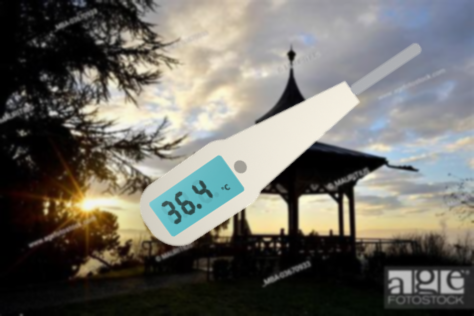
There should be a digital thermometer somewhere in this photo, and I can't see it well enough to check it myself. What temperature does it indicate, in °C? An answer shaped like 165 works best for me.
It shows 36.4
